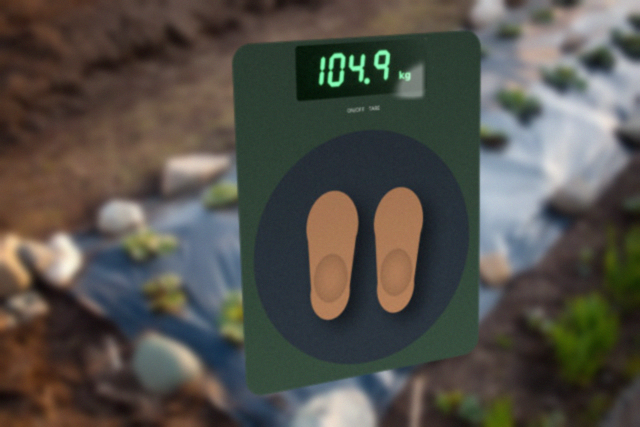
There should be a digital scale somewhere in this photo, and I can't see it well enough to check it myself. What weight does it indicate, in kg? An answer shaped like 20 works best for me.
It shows 104.9
